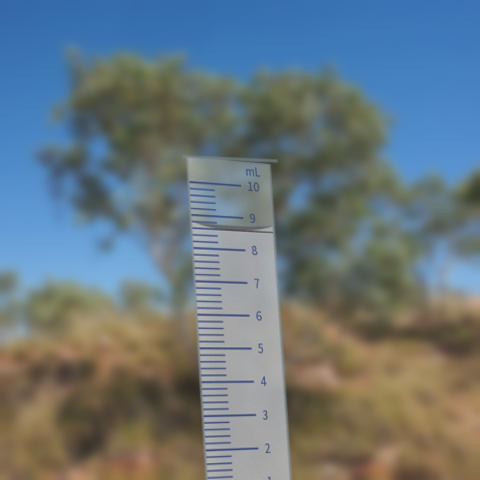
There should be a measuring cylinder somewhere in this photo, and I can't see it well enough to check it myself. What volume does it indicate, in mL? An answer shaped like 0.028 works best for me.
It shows 8.6
